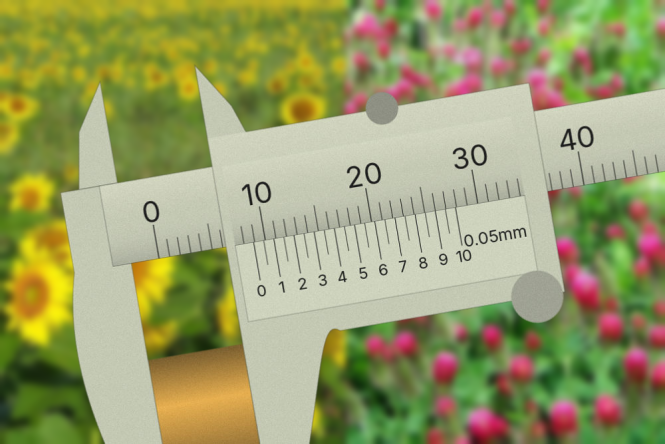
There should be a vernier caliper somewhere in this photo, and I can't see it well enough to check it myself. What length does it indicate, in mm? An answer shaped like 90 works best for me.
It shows 8.9
